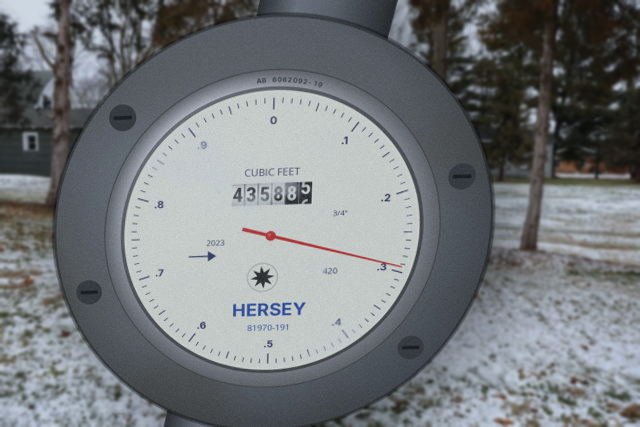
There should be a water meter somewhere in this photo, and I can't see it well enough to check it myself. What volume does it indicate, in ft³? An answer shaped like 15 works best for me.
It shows 435885.29
